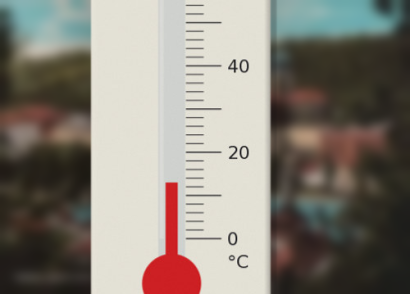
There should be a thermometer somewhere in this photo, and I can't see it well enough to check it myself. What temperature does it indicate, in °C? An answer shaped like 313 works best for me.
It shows 13
